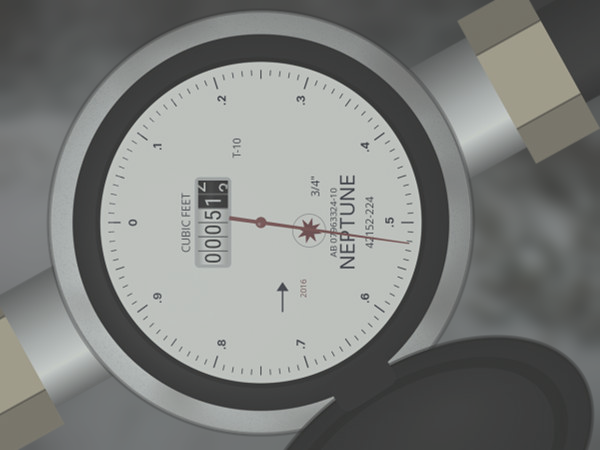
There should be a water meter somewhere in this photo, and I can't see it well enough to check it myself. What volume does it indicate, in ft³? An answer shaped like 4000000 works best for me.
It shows 512.52
